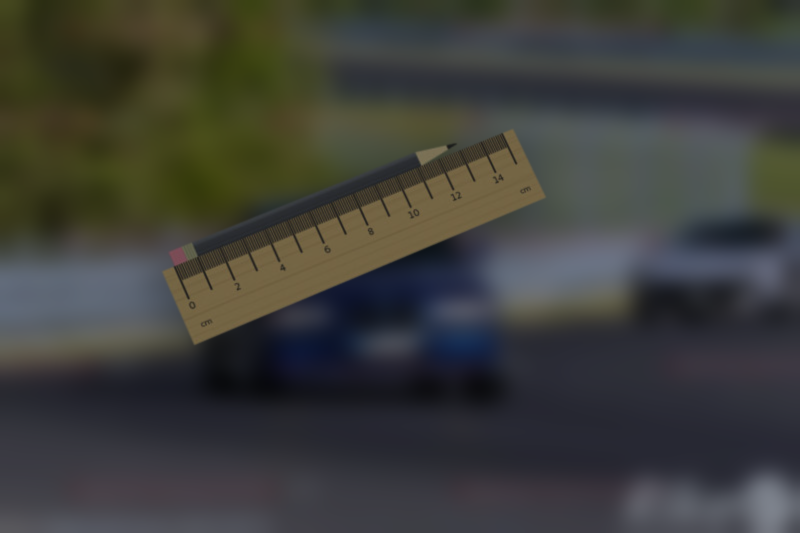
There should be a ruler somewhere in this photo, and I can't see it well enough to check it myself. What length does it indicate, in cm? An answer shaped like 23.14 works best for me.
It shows 13
